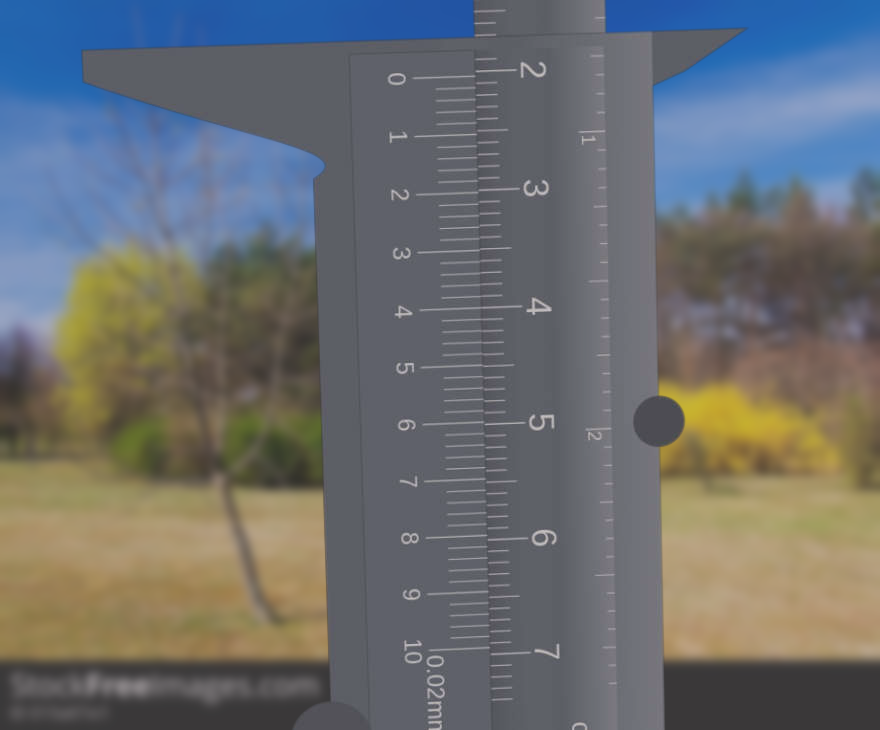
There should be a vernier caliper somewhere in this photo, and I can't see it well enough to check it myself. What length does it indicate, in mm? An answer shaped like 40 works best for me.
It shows 20.4
